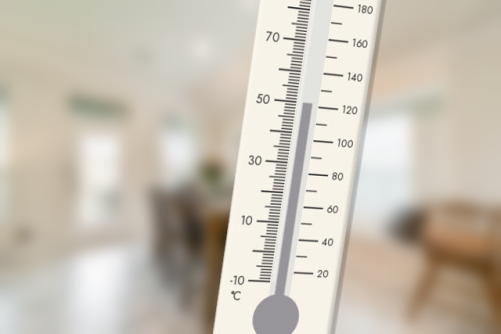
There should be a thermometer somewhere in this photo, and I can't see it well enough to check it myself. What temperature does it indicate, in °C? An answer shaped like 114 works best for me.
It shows 50
